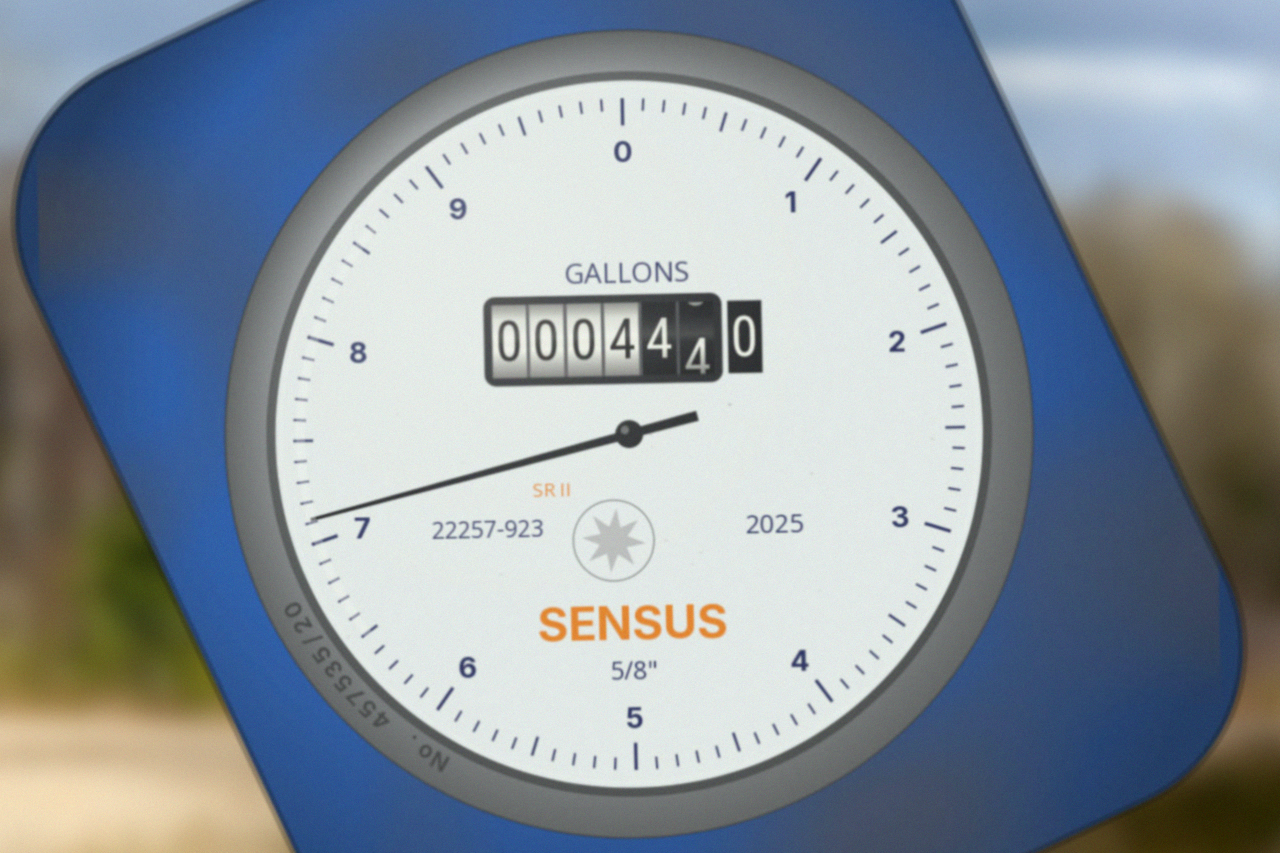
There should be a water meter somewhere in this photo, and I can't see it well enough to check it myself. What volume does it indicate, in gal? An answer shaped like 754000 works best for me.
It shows 4437.1
